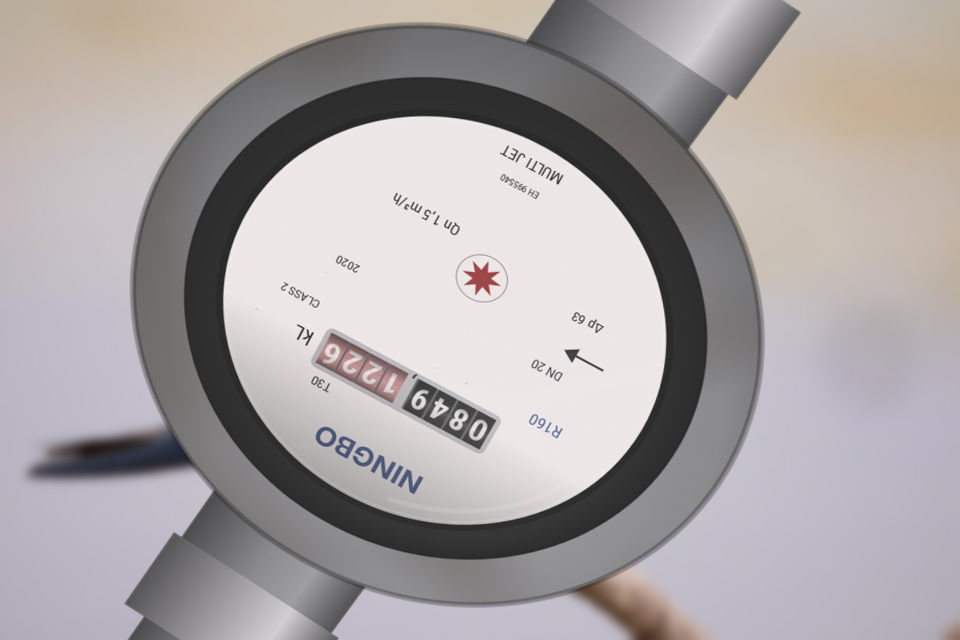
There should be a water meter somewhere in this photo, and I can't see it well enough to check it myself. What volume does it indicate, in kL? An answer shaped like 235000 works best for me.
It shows 849.1226
